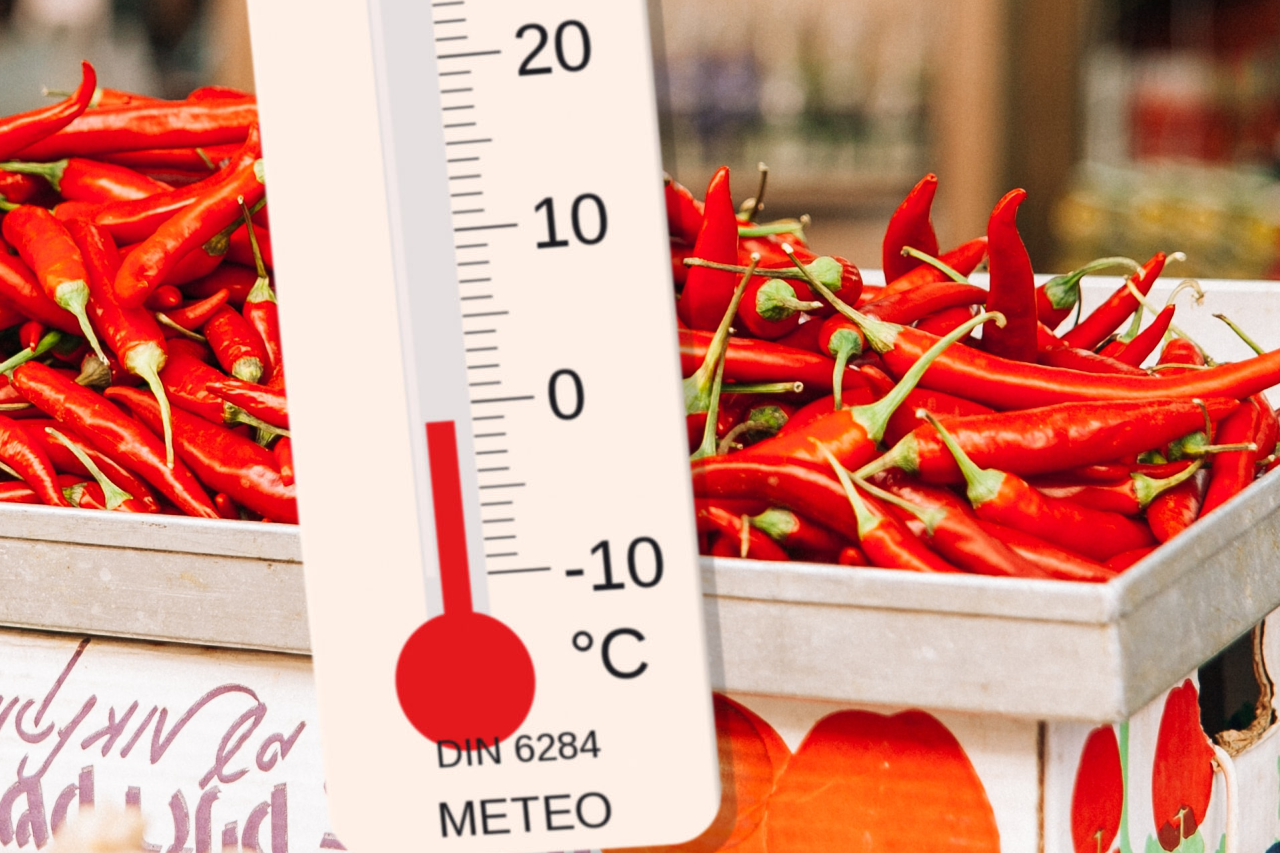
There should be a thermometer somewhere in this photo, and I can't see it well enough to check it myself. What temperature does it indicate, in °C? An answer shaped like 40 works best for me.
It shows -1
